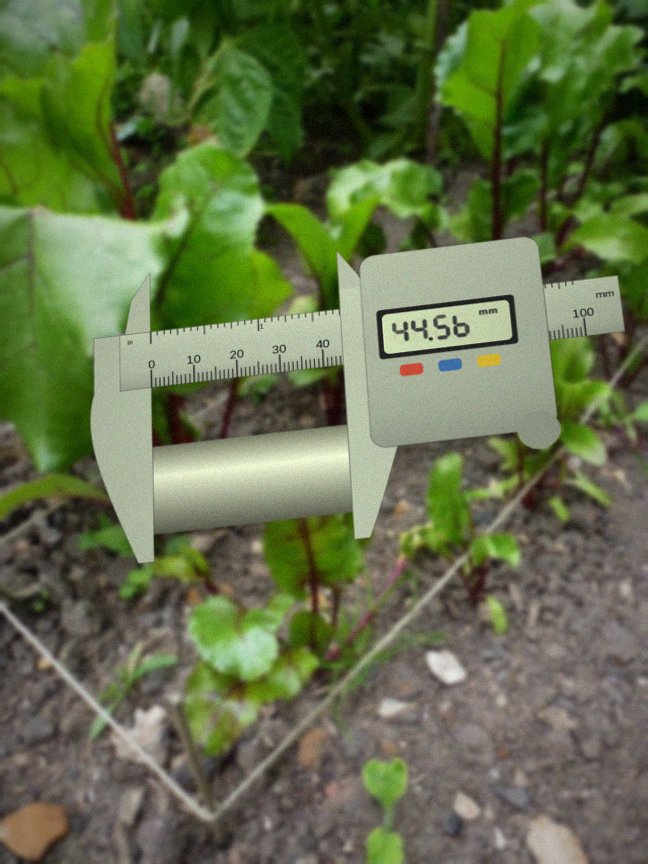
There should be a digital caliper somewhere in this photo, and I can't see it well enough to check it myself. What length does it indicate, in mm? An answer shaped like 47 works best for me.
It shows 44.56
